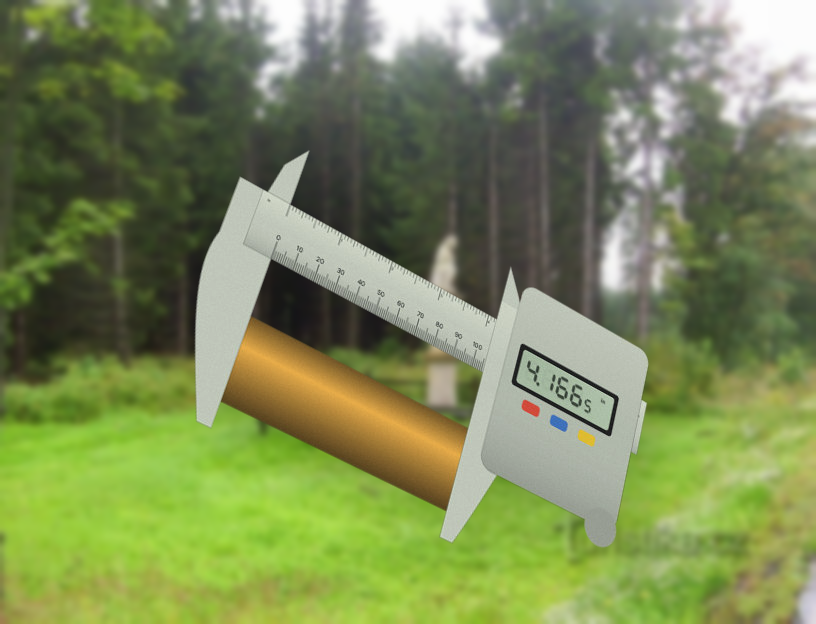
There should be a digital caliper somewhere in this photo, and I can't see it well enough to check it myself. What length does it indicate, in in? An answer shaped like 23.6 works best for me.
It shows 4.1665
